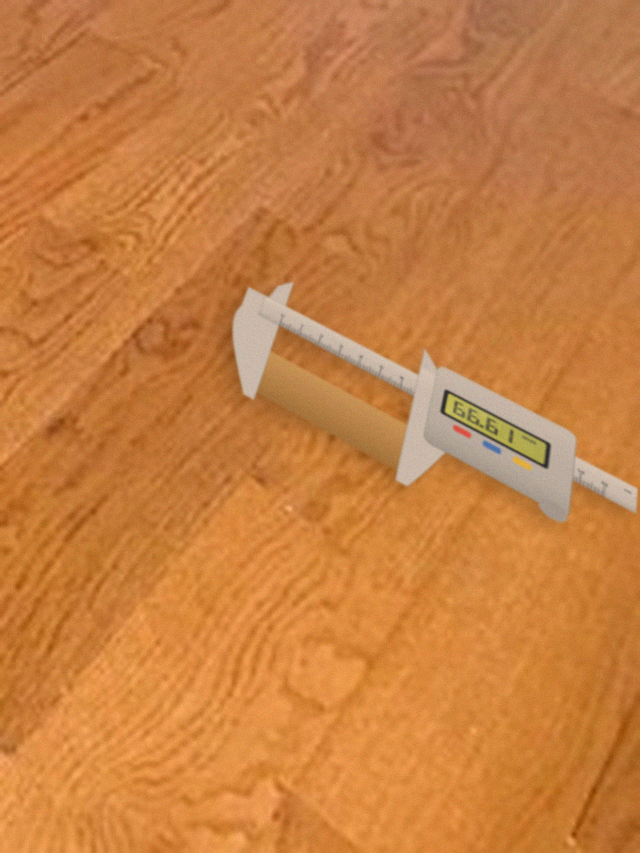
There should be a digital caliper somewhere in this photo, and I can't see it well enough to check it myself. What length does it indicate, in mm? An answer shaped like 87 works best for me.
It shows 66.61
